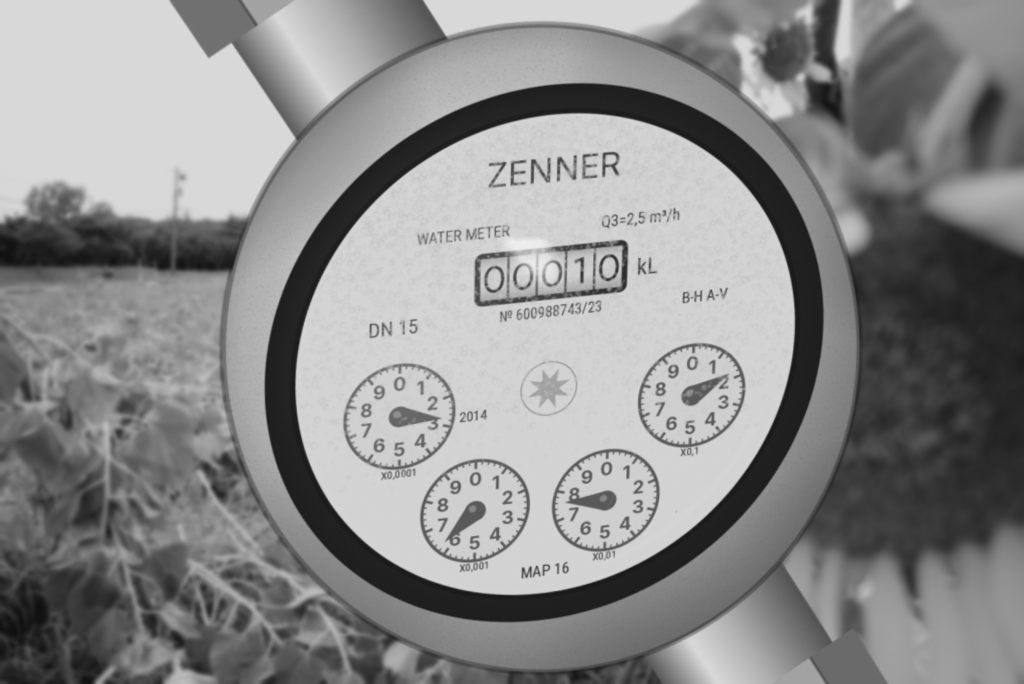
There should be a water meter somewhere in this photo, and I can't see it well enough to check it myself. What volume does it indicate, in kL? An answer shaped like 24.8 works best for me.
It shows 10.1762
